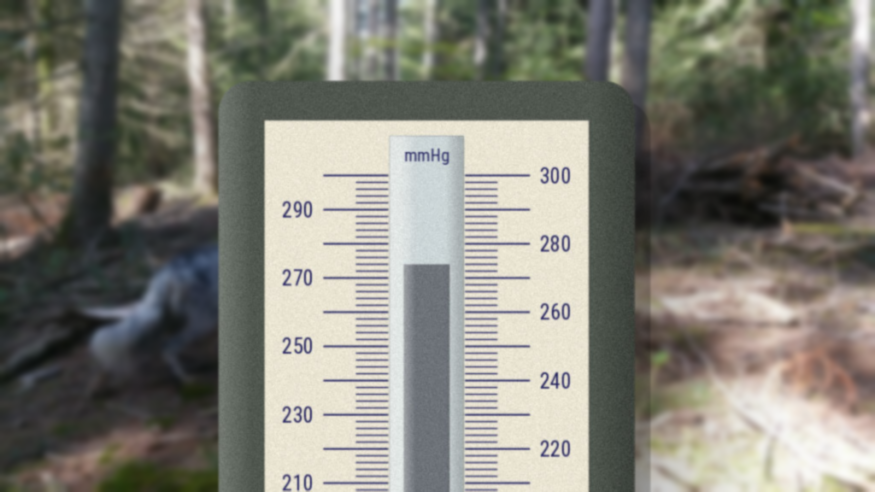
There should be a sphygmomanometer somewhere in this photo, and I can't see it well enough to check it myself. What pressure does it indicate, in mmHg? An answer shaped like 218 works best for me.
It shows 274
